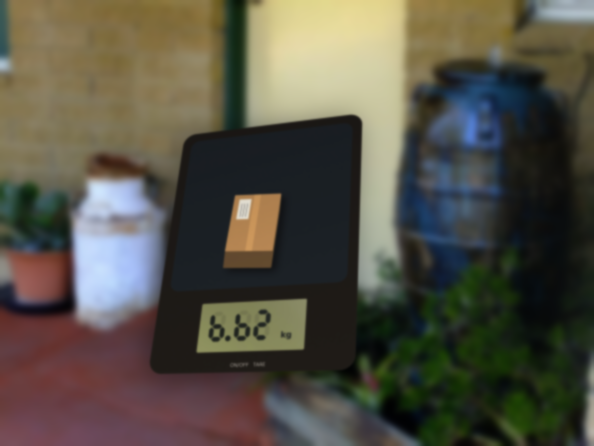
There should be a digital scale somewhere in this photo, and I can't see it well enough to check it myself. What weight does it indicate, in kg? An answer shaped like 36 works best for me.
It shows 6.62
